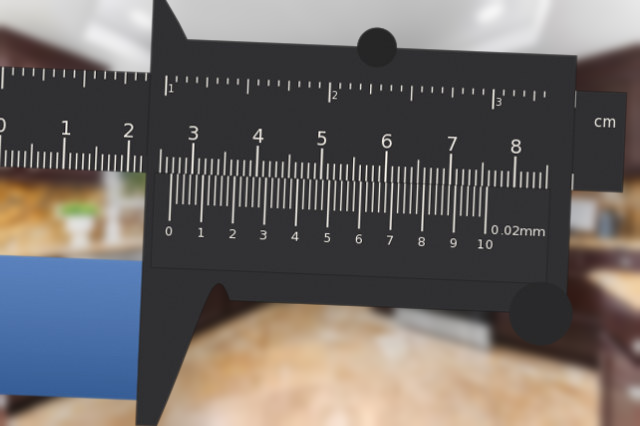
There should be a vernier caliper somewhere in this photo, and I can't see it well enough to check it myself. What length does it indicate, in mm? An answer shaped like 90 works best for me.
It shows 26.8
